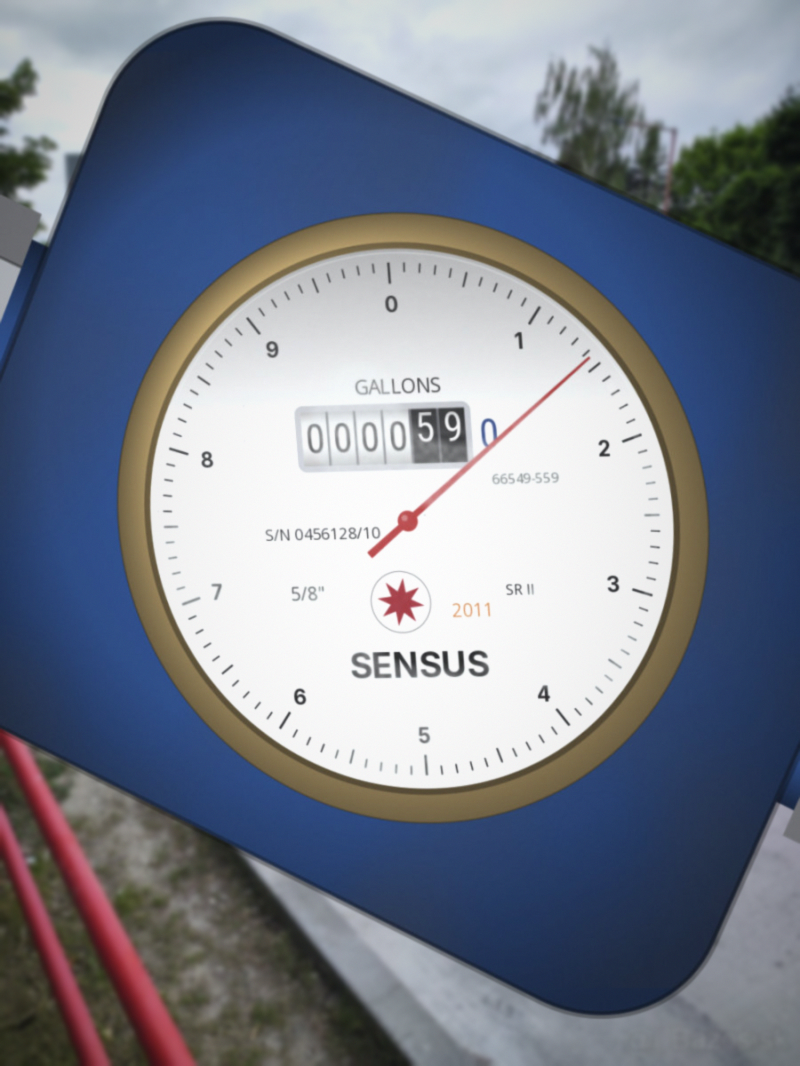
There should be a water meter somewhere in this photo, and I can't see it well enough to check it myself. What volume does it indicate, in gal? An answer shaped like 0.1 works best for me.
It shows 591.4
